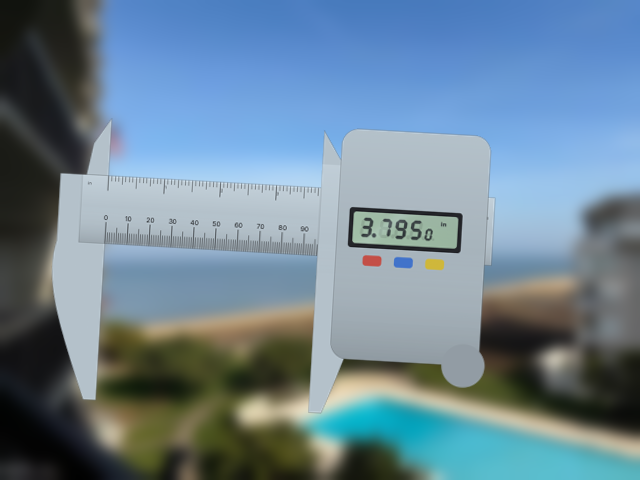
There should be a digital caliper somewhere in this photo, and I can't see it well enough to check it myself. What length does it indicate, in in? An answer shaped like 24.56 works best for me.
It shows 3.7950
